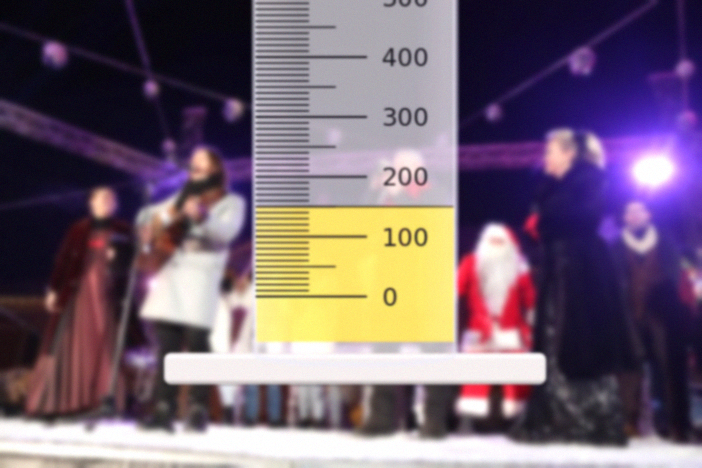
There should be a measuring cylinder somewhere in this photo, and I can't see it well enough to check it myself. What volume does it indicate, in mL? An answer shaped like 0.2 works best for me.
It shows 150
